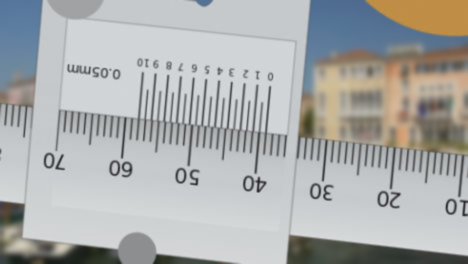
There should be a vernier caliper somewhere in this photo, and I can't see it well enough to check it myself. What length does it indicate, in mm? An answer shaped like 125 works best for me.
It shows 39.0
